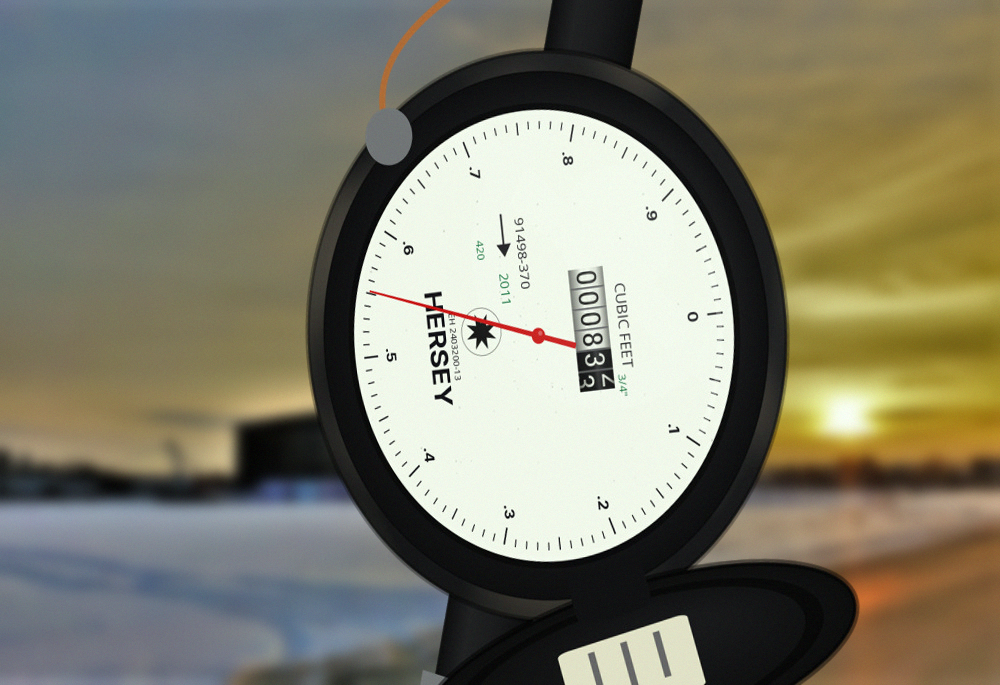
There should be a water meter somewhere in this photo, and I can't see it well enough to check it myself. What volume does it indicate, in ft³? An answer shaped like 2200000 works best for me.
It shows 832.55
